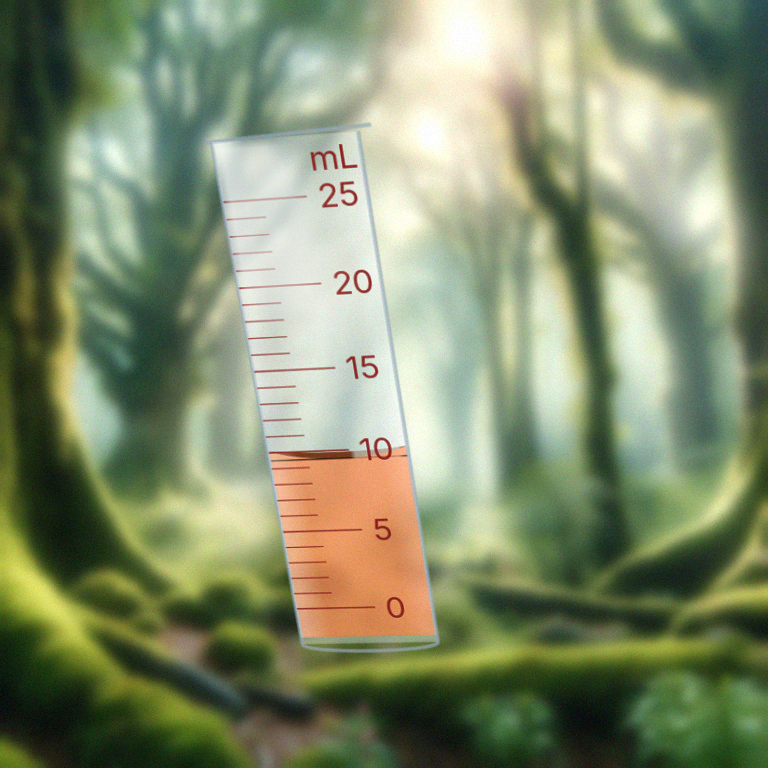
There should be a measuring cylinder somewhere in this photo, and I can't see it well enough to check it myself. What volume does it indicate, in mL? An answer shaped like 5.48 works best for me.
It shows 9.5
